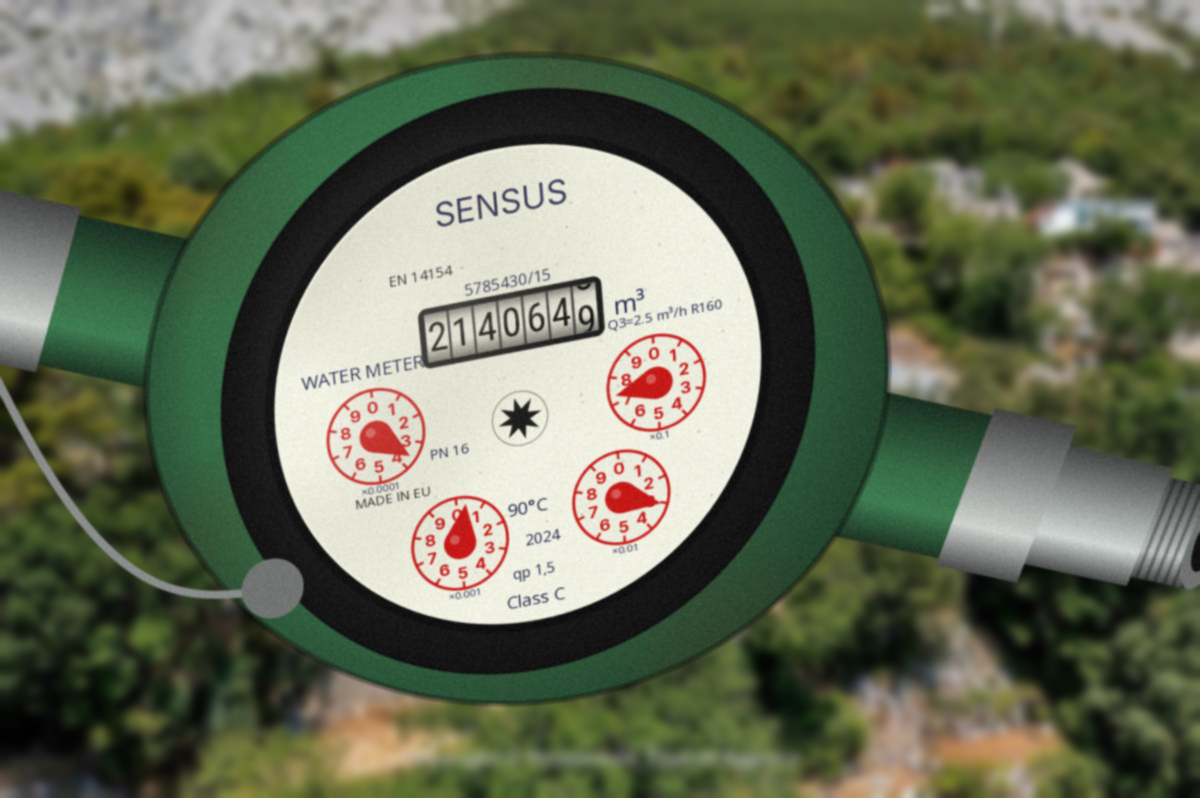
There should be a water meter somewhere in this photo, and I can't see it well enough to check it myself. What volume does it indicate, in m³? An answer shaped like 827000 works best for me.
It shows 2140648.7303
